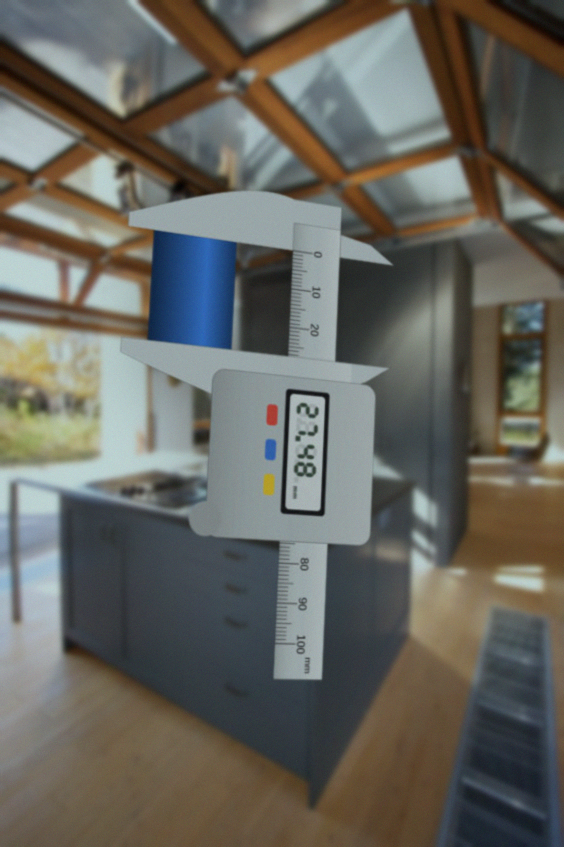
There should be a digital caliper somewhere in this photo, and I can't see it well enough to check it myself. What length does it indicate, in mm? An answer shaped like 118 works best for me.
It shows 27.48
